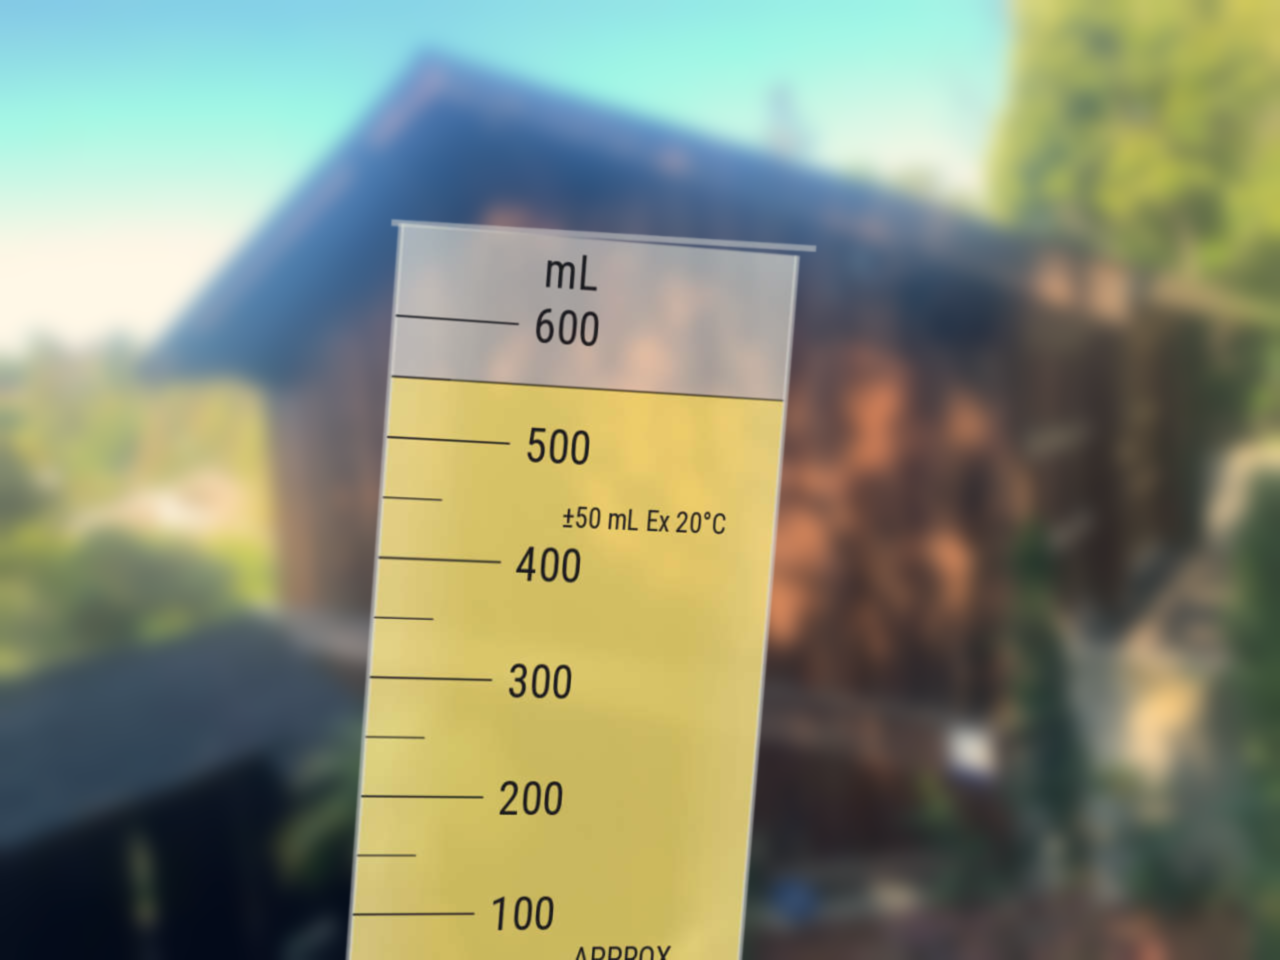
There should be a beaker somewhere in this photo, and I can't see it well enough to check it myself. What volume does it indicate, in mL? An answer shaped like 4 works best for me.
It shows 550
